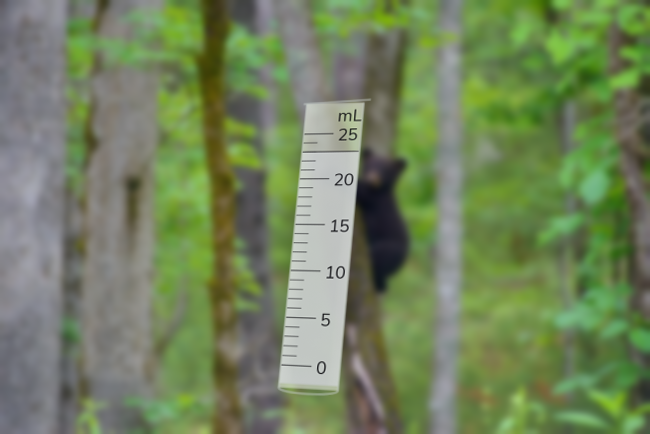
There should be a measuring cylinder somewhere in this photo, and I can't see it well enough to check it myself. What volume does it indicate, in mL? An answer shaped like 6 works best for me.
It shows 23
